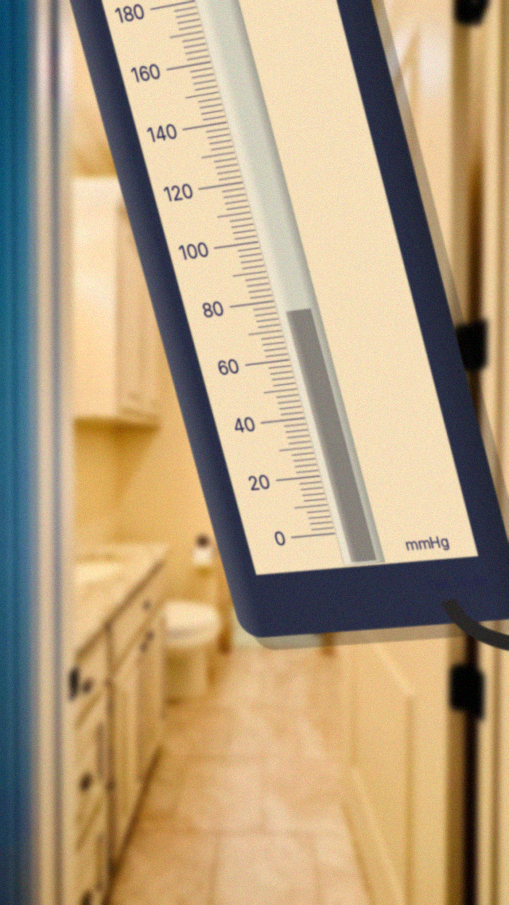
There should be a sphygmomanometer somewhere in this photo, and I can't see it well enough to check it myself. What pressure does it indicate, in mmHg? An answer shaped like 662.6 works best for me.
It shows 76
